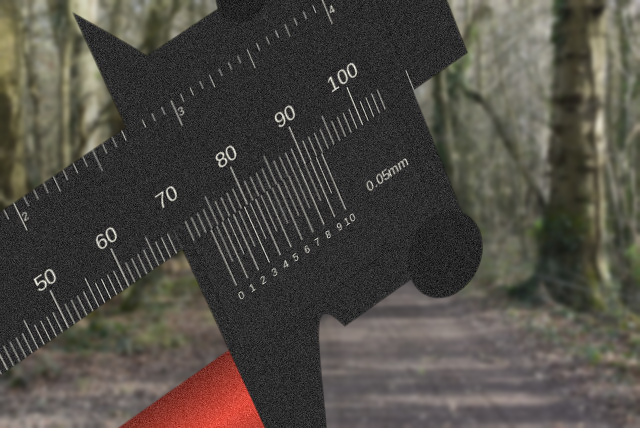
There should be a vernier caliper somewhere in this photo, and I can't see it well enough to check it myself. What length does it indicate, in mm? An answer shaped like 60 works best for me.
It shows 73.8
